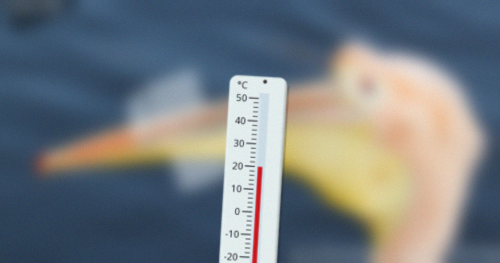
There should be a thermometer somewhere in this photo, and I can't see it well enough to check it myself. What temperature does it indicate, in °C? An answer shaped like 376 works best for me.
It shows 20
